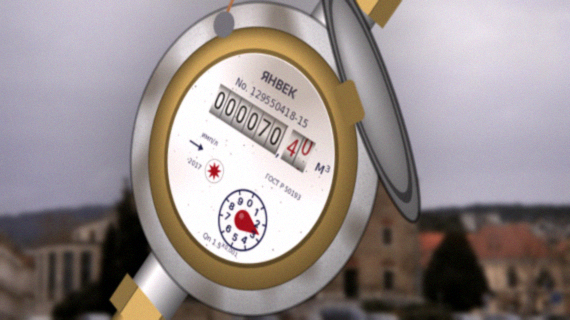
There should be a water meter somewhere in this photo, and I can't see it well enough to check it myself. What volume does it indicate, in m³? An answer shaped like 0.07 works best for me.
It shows 70.402
